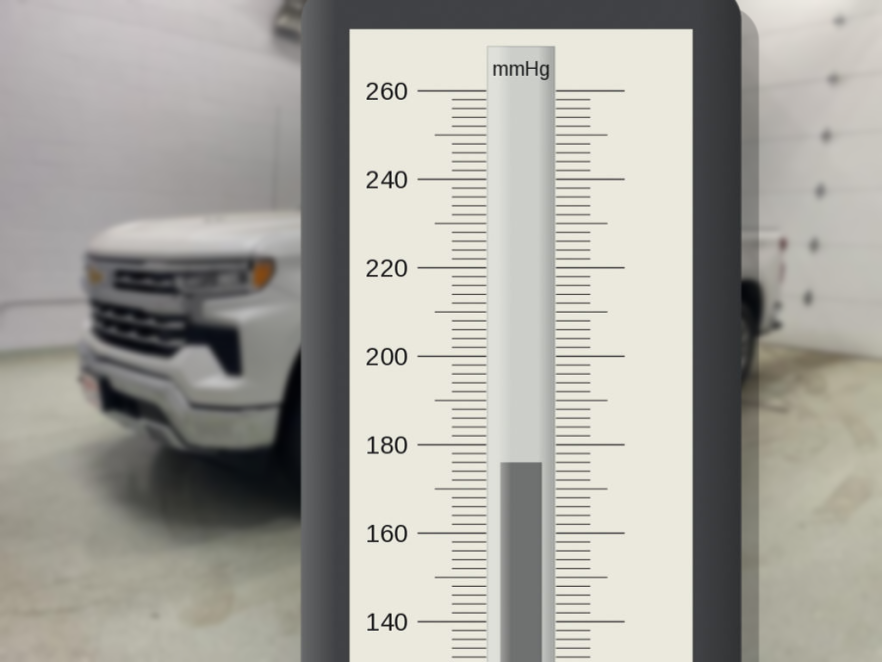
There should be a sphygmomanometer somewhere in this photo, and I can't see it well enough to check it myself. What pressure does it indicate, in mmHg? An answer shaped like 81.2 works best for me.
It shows 176
